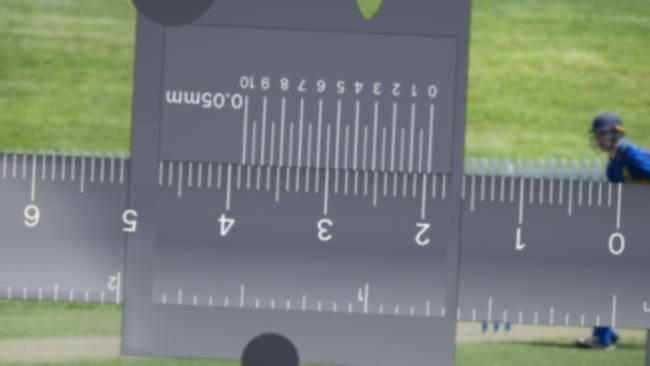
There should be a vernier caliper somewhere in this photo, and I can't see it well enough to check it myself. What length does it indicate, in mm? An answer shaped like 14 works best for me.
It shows 19.6
